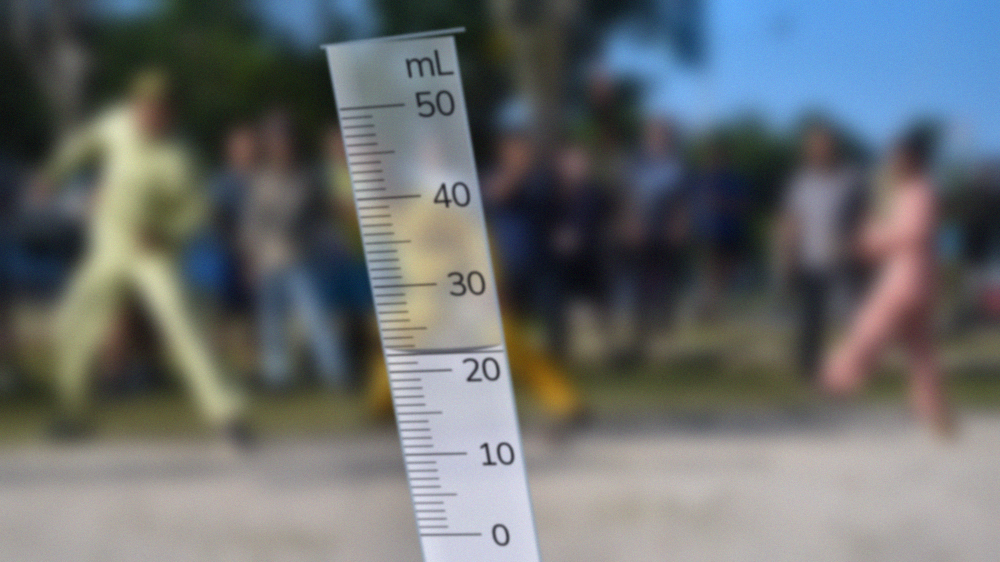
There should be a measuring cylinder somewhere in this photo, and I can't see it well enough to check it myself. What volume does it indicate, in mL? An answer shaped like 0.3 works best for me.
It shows 22
